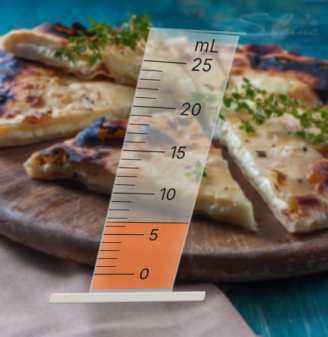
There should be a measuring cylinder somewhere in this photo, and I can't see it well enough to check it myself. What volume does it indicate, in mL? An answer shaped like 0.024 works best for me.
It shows 6.5
